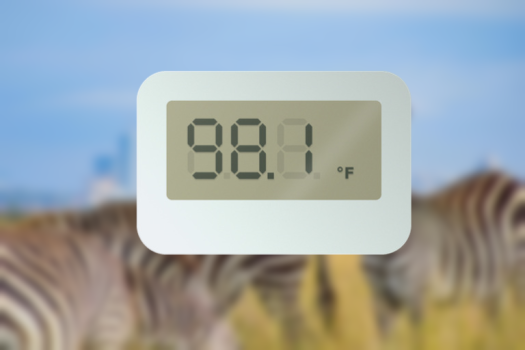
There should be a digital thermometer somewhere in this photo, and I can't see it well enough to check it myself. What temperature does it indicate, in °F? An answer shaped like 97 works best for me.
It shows 98.1
